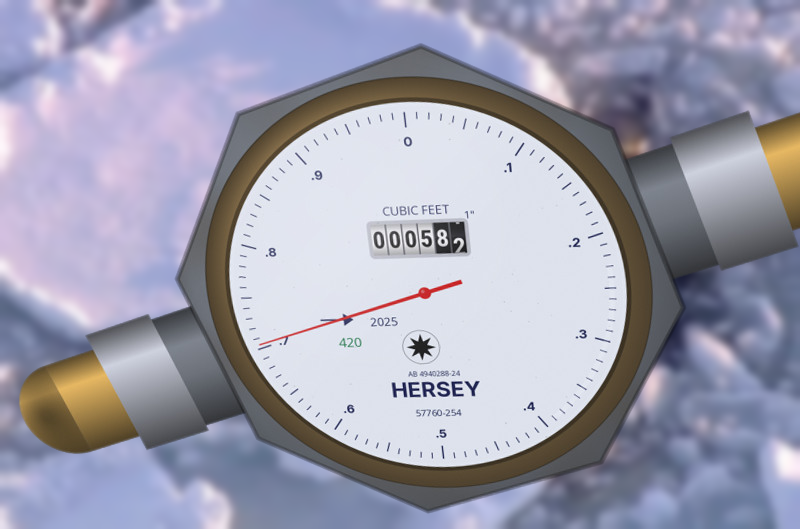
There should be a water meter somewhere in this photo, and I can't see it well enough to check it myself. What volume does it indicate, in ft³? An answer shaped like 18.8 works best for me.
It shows 581.70
